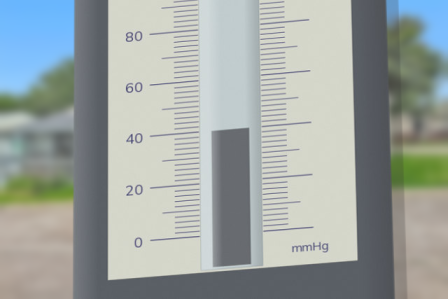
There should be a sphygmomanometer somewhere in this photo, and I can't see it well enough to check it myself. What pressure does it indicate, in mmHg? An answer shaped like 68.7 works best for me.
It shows 40
